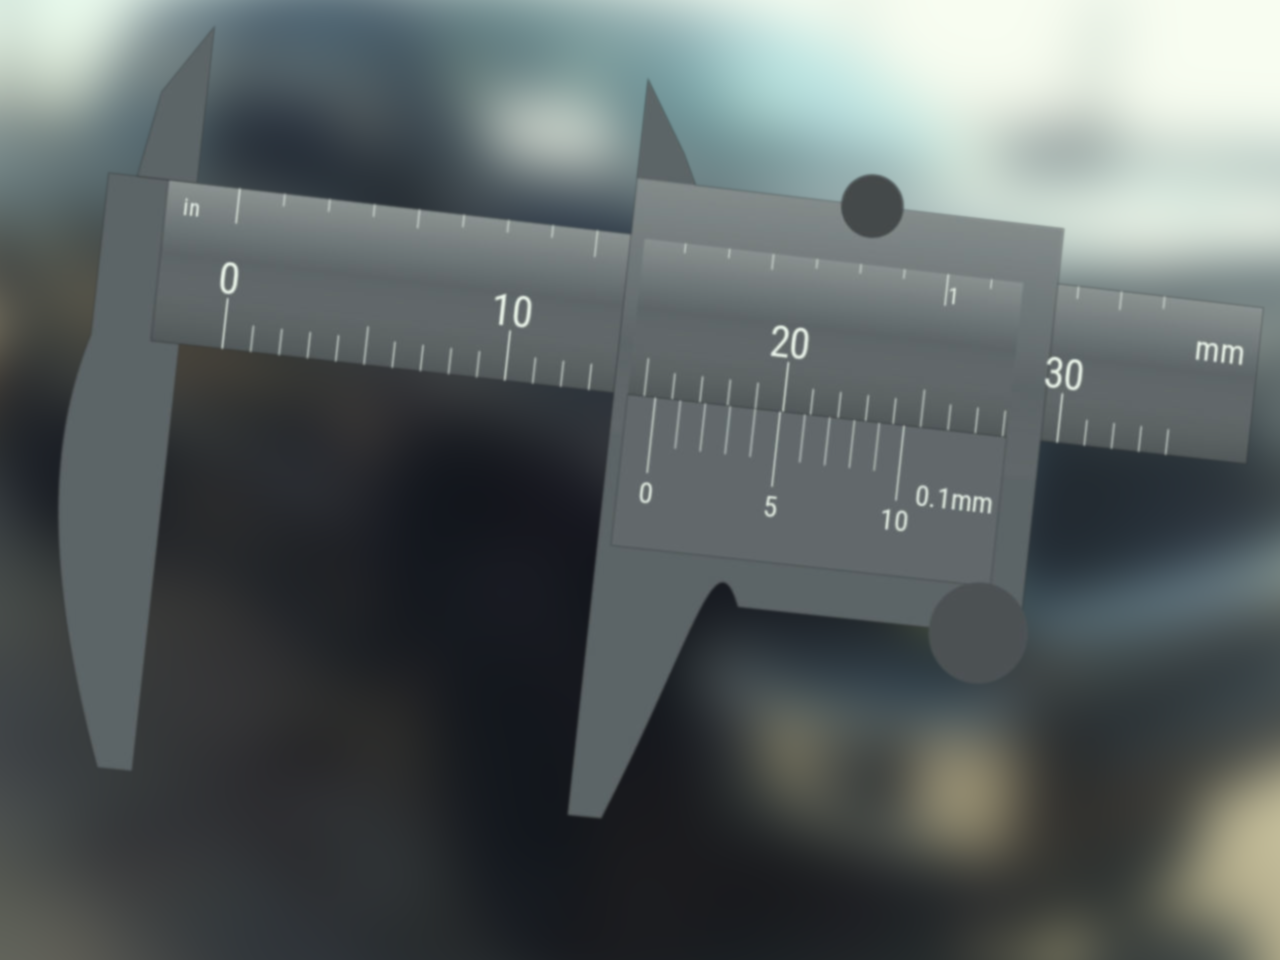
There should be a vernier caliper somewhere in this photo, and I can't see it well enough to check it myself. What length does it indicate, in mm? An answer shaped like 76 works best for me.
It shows 15.4
